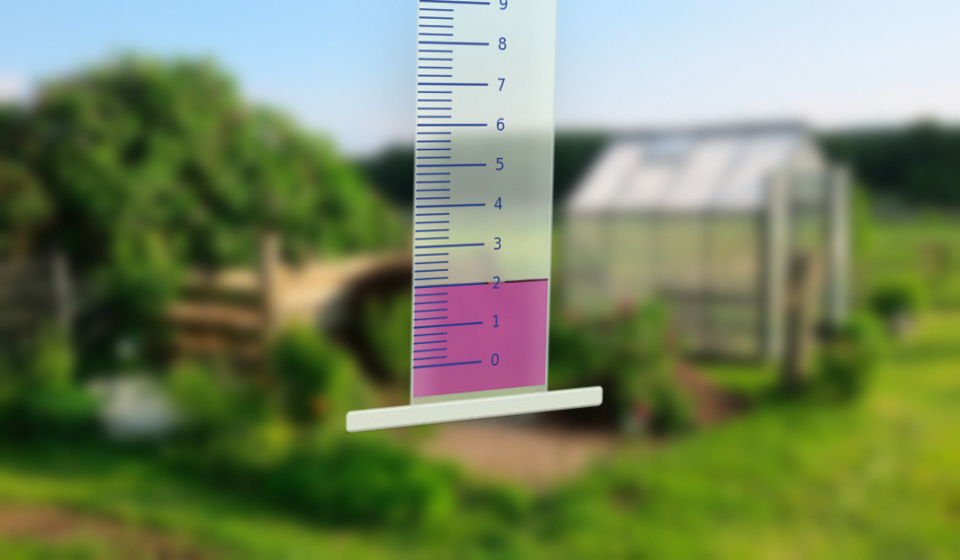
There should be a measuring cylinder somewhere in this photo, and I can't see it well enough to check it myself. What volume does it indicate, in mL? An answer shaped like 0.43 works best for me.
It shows 2
